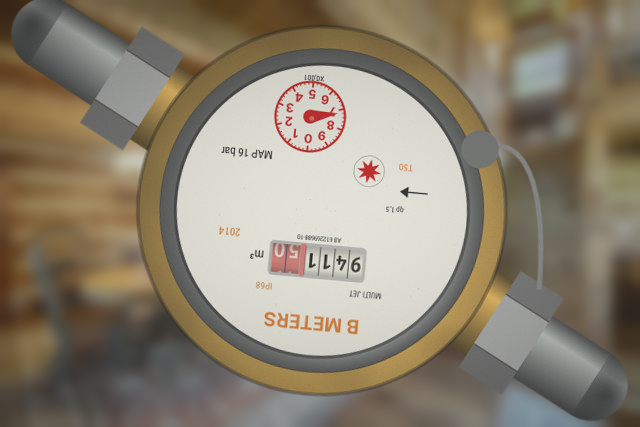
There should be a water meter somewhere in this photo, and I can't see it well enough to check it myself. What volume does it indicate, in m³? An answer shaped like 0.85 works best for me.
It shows 9411.497
